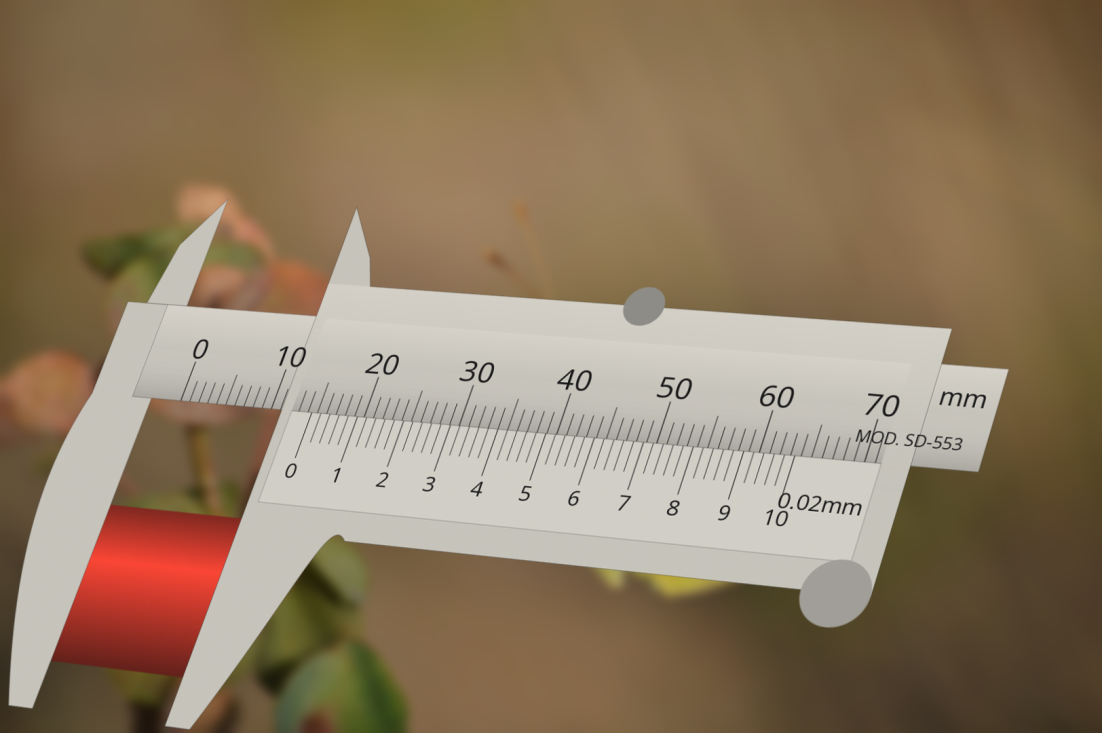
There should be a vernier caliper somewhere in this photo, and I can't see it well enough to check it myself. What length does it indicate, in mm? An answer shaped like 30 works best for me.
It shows 14.4
